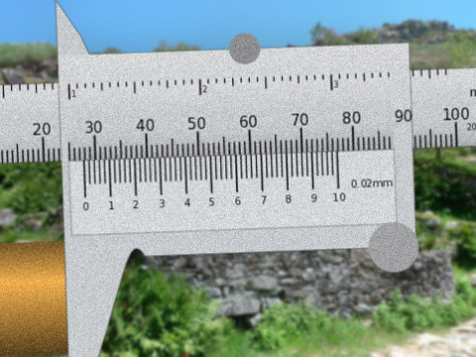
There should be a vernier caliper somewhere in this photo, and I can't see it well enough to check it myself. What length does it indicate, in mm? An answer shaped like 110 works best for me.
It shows 27.8
